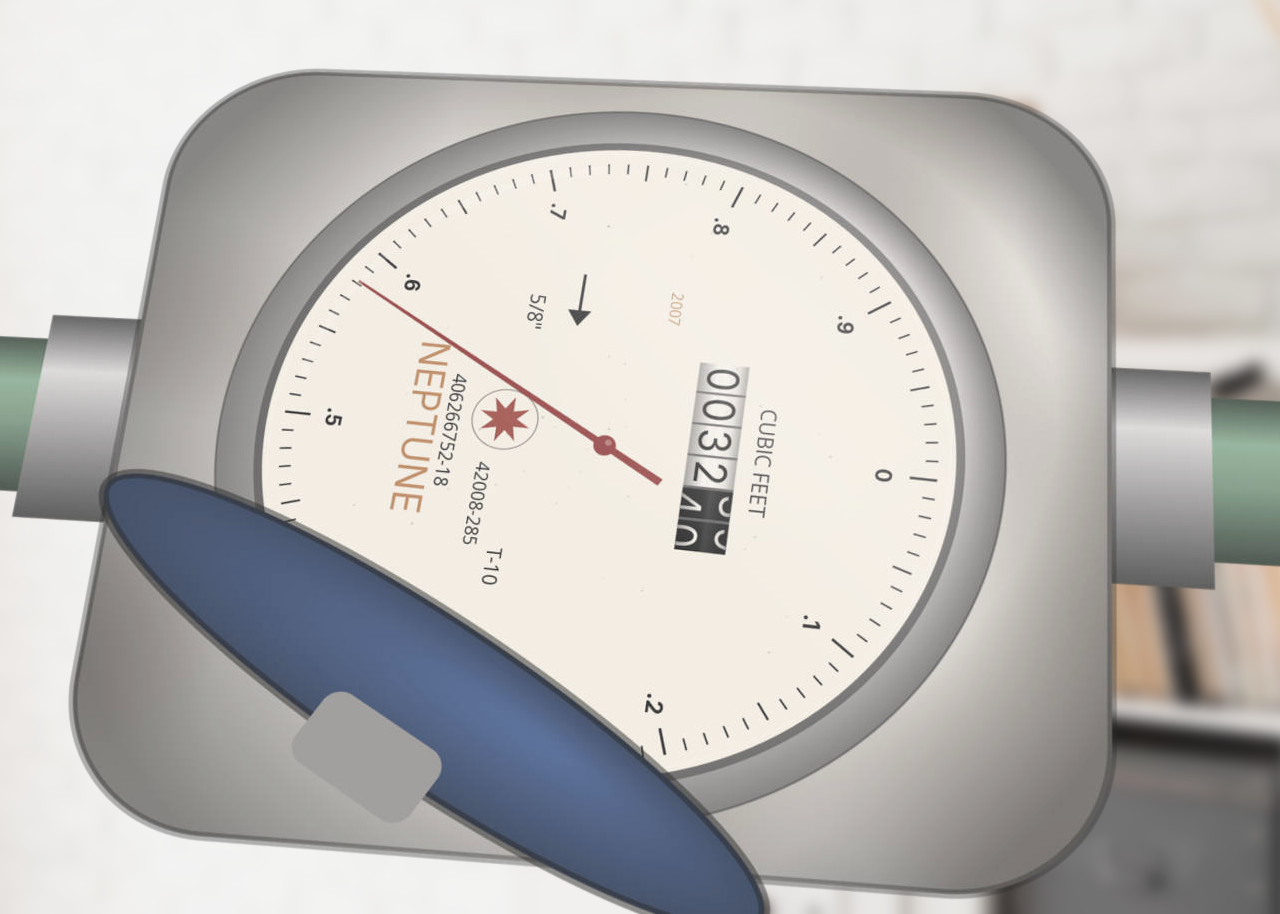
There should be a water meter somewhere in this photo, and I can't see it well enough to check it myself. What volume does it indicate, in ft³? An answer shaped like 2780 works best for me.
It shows 3239.58
